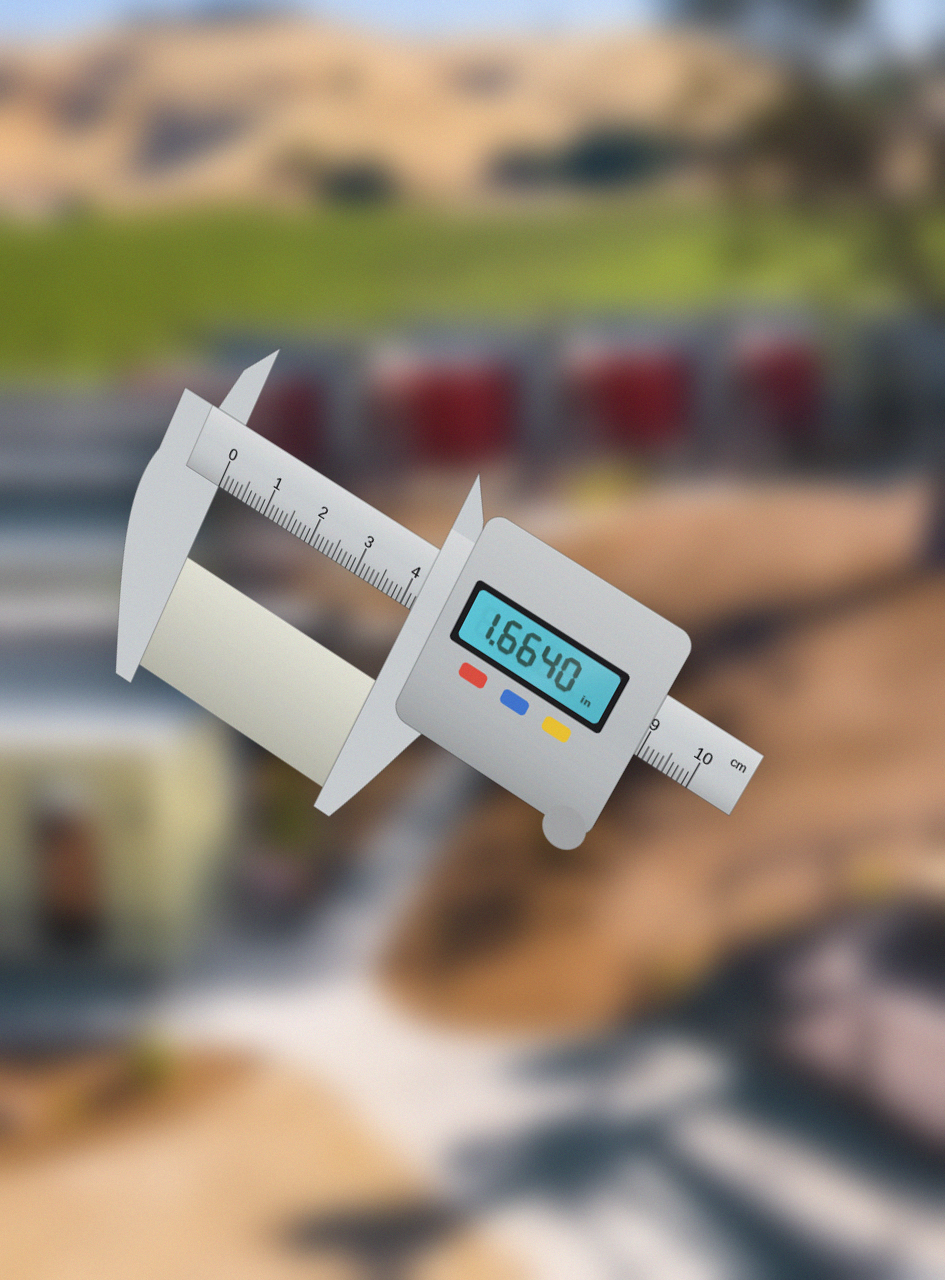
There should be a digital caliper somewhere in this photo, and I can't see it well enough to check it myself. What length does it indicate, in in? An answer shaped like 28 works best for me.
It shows 1.6640
